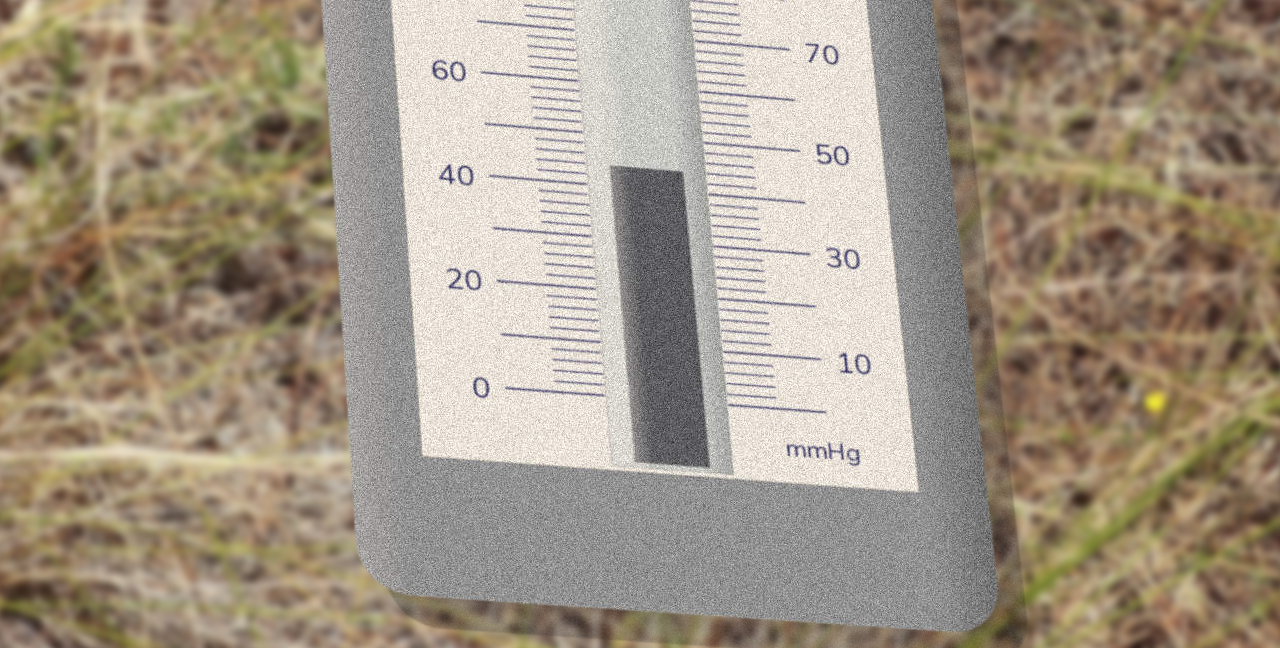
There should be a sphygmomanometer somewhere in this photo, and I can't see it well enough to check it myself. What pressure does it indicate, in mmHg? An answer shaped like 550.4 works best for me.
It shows 44
